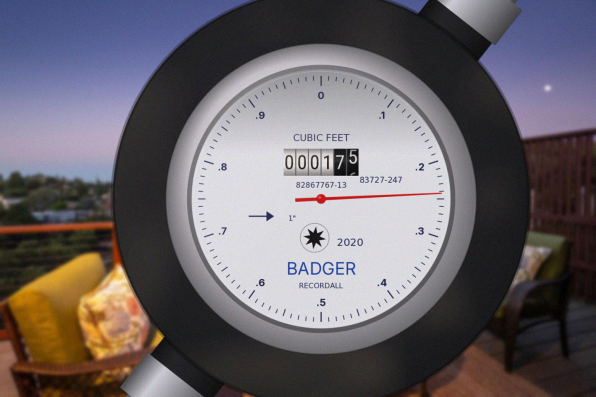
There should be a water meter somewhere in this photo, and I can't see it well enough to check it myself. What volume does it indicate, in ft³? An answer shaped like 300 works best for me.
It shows 175.24
